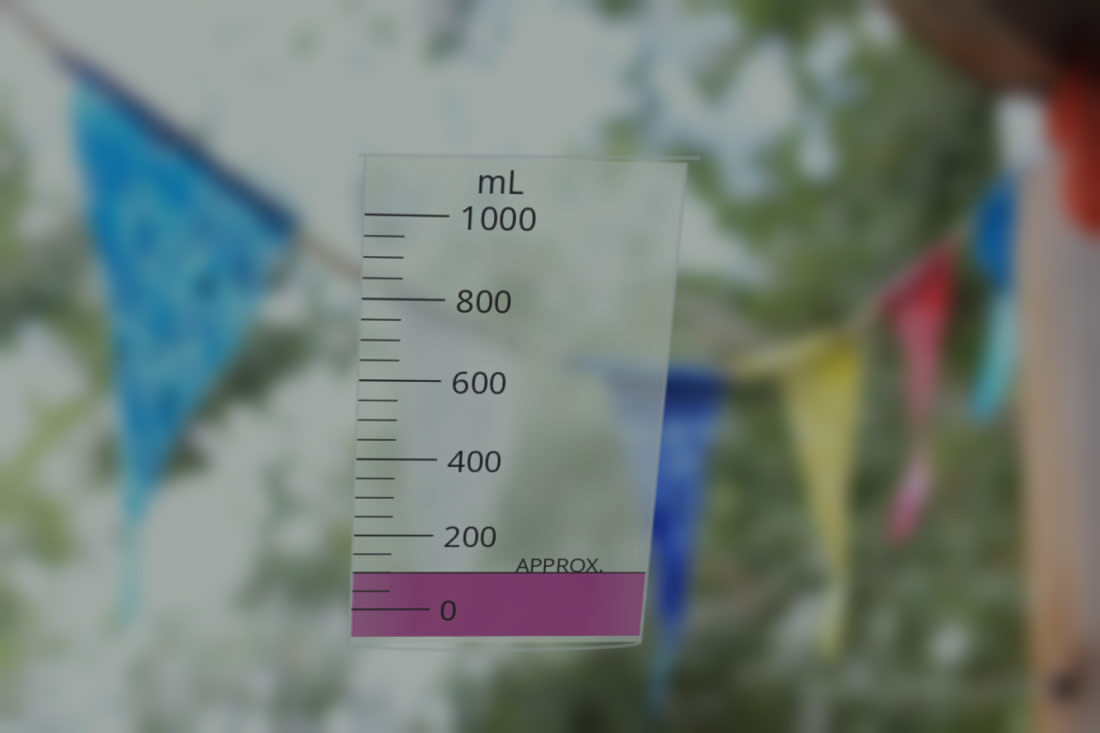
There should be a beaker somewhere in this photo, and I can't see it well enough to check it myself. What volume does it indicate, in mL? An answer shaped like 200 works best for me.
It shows 100
